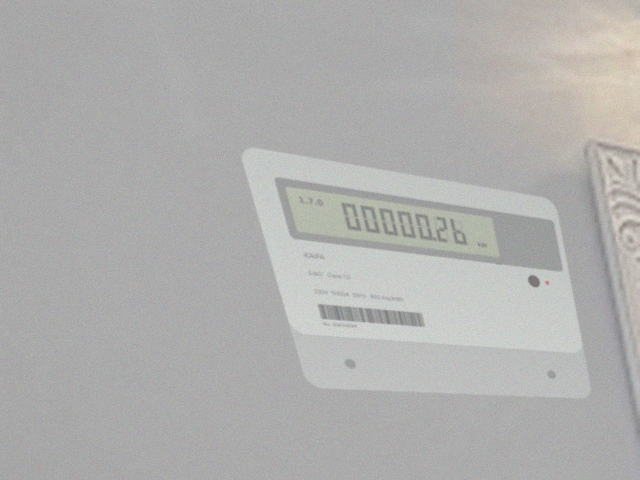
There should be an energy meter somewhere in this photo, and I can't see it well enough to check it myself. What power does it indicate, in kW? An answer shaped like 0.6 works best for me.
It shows 0.26
